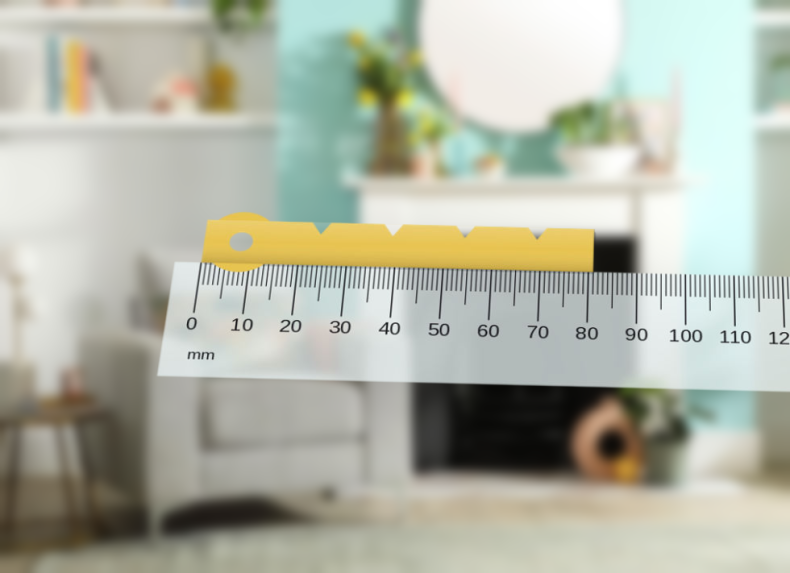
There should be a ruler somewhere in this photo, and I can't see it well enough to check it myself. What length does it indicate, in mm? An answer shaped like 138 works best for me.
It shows 81
